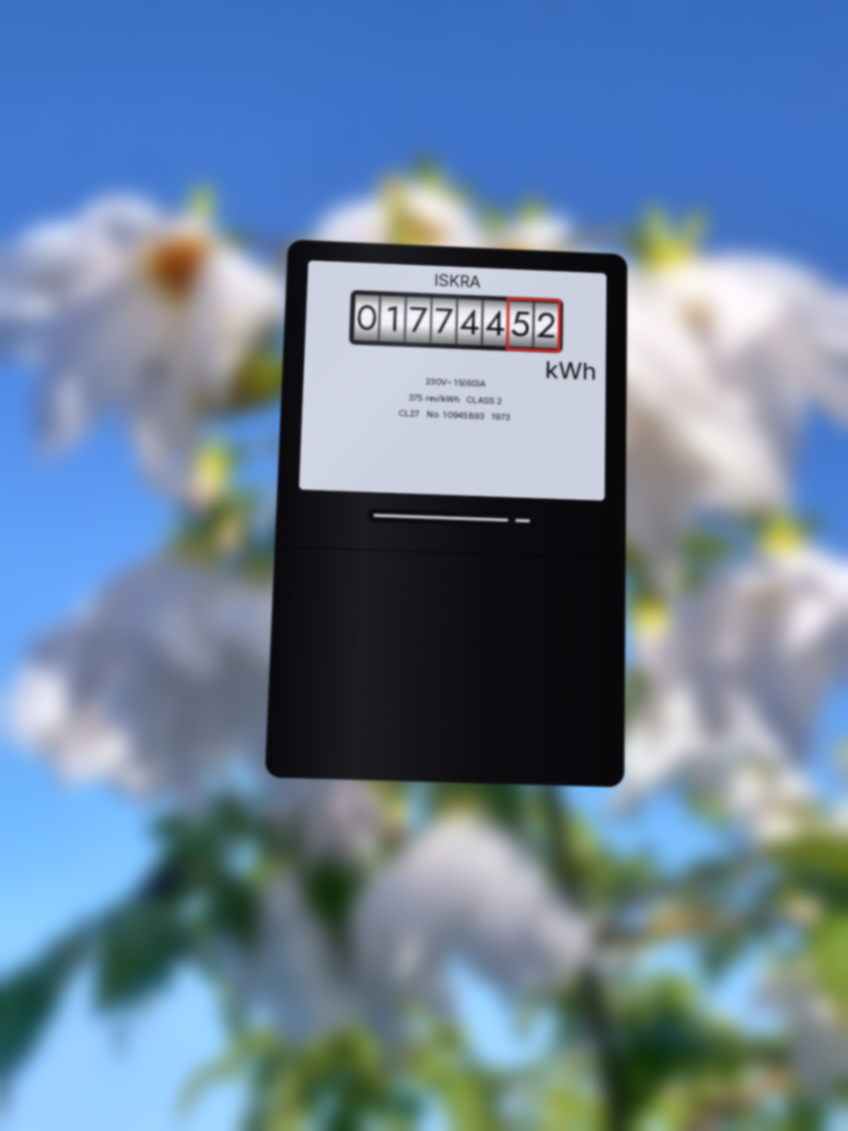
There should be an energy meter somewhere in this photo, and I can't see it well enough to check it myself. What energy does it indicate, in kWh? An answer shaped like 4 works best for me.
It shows 17744.52
